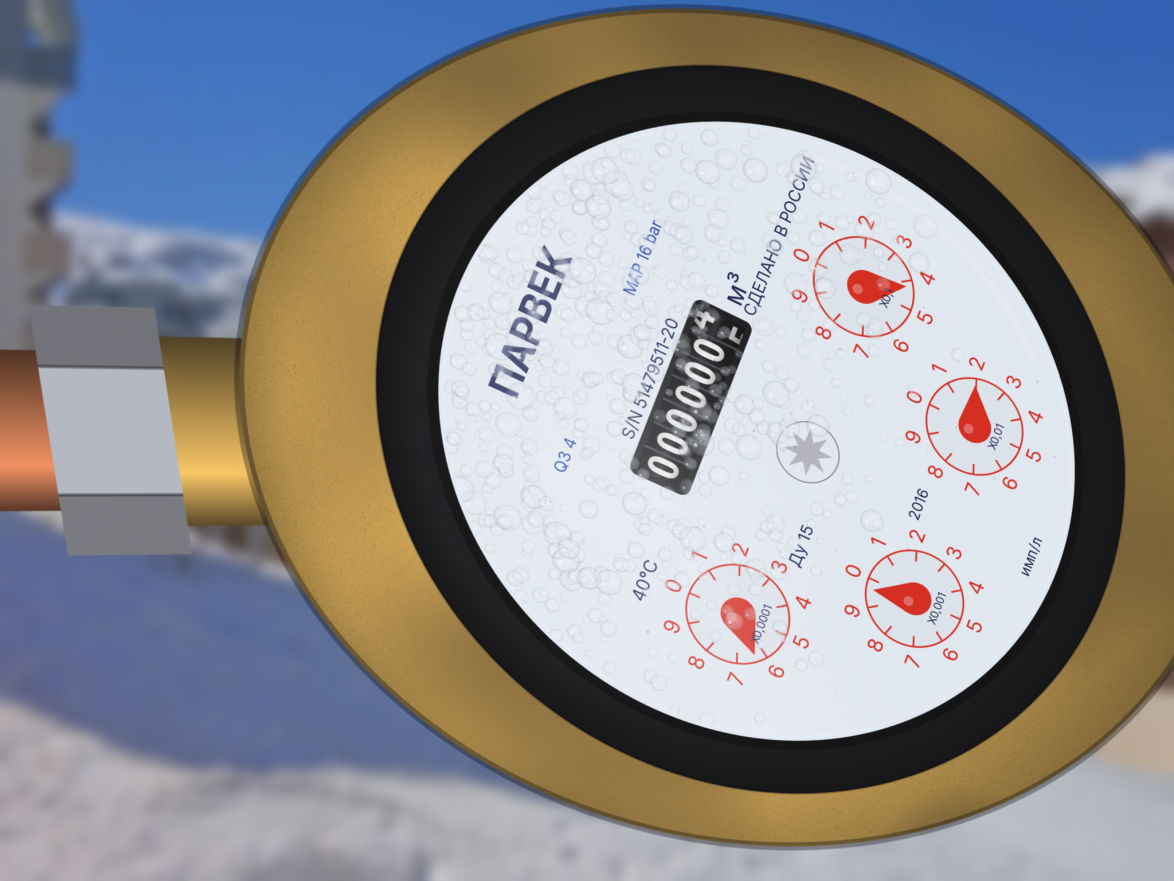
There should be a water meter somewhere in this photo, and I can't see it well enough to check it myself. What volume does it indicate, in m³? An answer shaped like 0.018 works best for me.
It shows 4.4196
